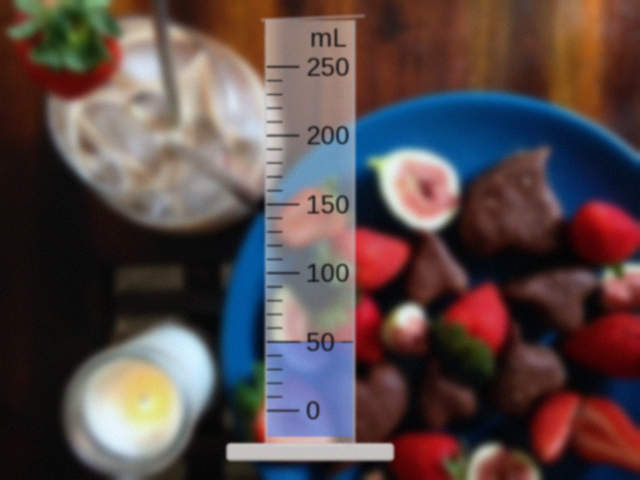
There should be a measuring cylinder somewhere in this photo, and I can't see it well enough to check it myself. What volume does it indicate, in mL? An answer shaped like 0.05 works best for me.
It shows 50
